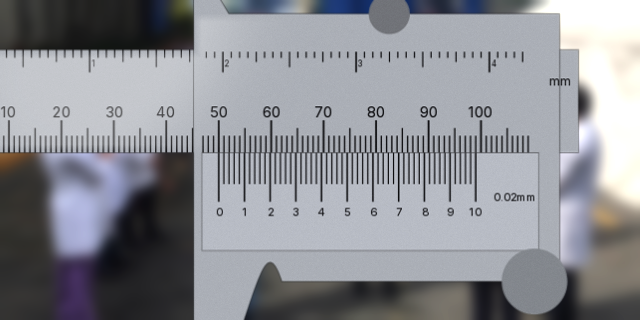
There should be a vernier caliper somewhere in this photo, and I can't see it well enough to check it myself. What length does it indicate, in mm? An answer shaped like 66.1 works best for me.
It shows 50.0
